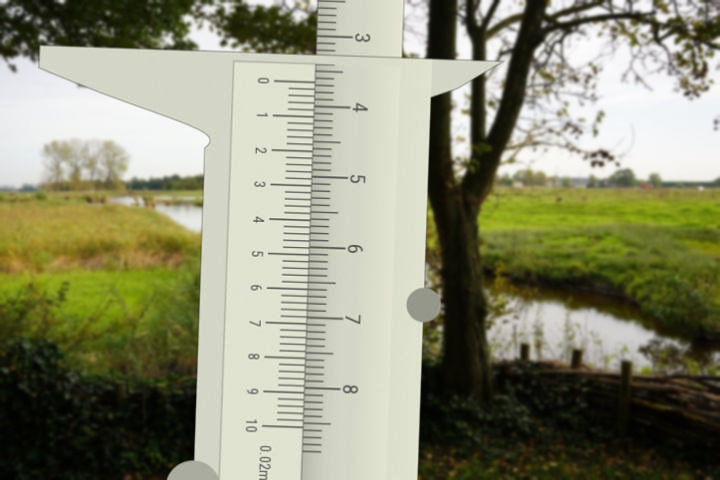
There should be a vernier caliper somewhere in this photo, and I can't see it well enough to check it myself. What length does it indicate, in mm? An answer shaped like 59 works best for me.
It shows 36.6
